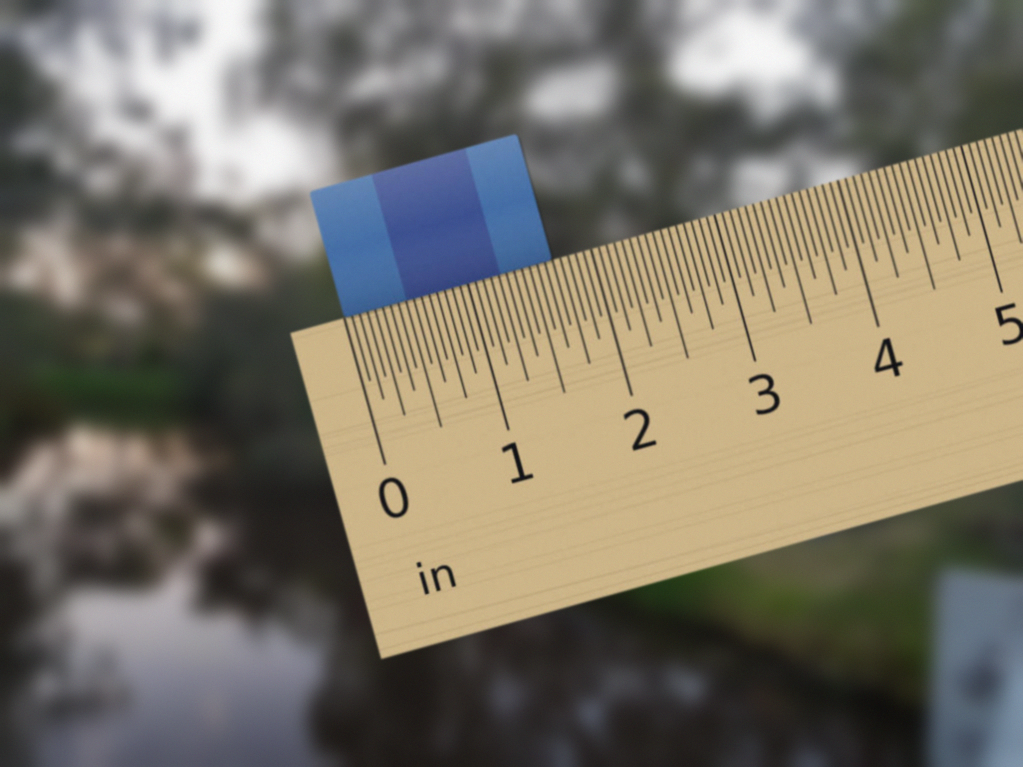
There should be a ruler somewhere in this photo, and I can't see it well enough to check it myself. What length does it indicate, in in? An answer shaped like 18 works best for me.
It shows 1.6875
